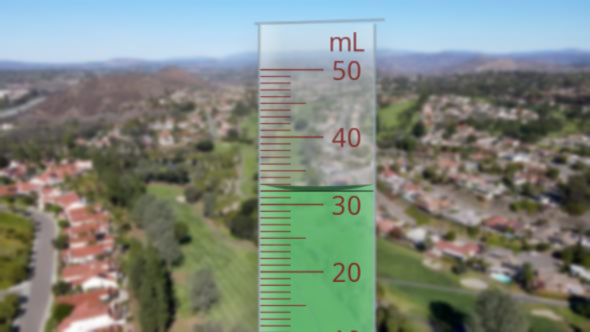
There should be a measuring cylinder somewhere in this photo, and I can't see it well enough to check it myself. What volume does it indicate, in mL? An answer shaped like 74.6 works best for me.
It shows 32
